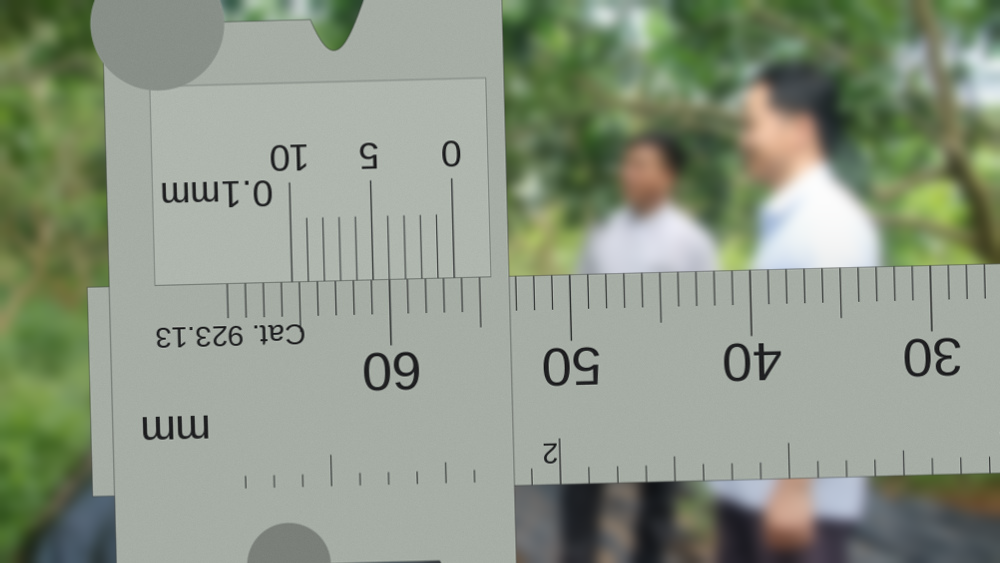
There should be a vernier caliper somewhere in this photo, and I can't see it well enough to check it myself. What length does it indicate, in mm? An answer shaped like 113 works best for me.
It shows 56.4
